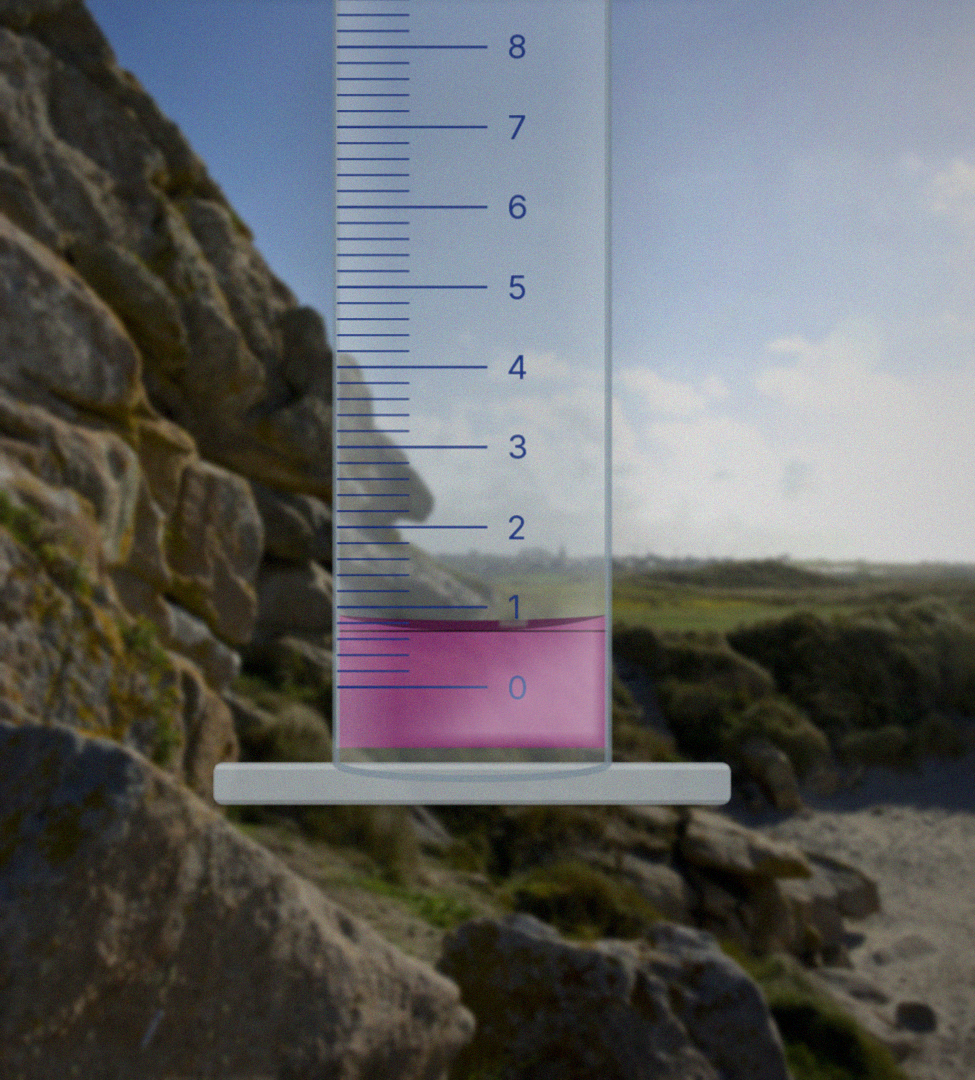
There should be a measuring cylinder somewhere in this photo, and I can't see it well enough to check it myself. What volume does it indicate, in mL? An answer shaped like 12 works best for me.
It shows 0.7
